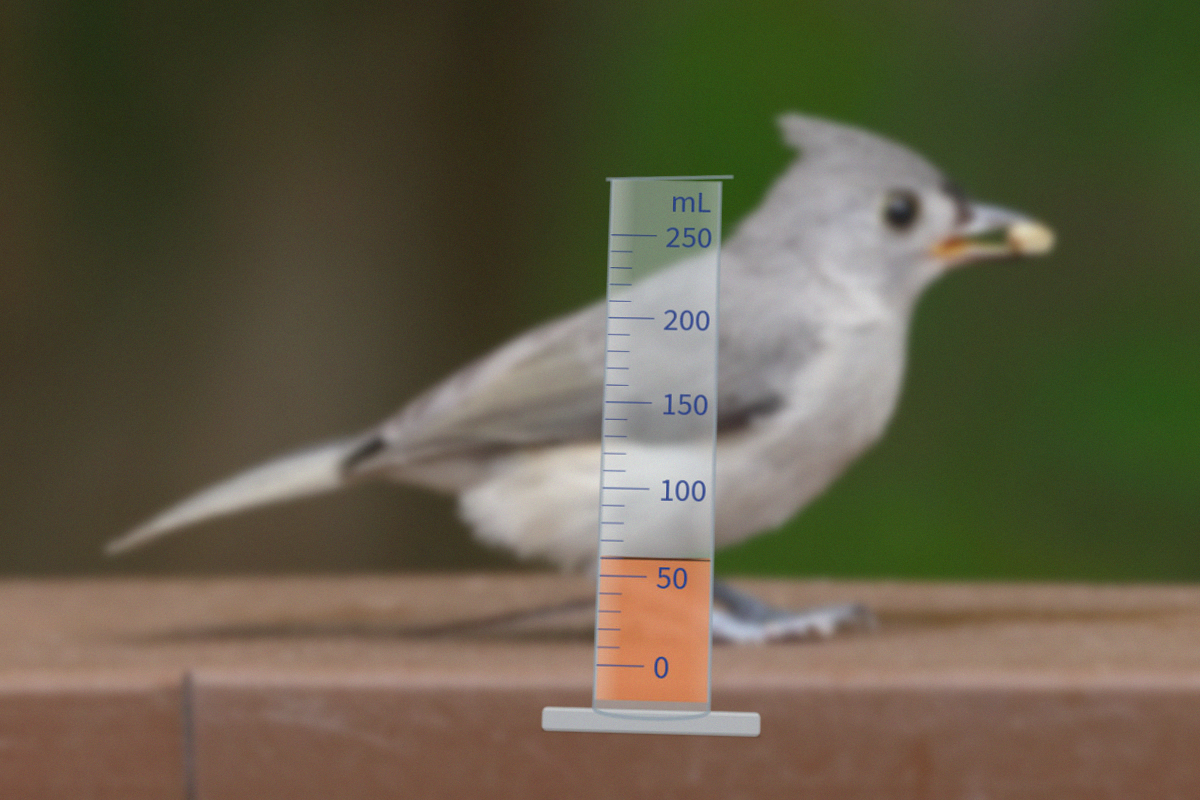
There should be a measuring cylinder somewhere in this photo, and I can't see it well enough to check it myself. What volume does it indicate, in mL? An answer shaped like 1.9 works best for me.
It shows 60
